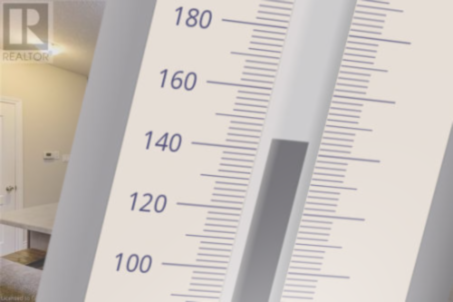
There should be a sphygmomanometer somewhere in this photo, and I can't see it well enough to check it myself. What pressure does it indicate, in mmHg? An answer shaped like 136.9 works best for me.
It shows 144
